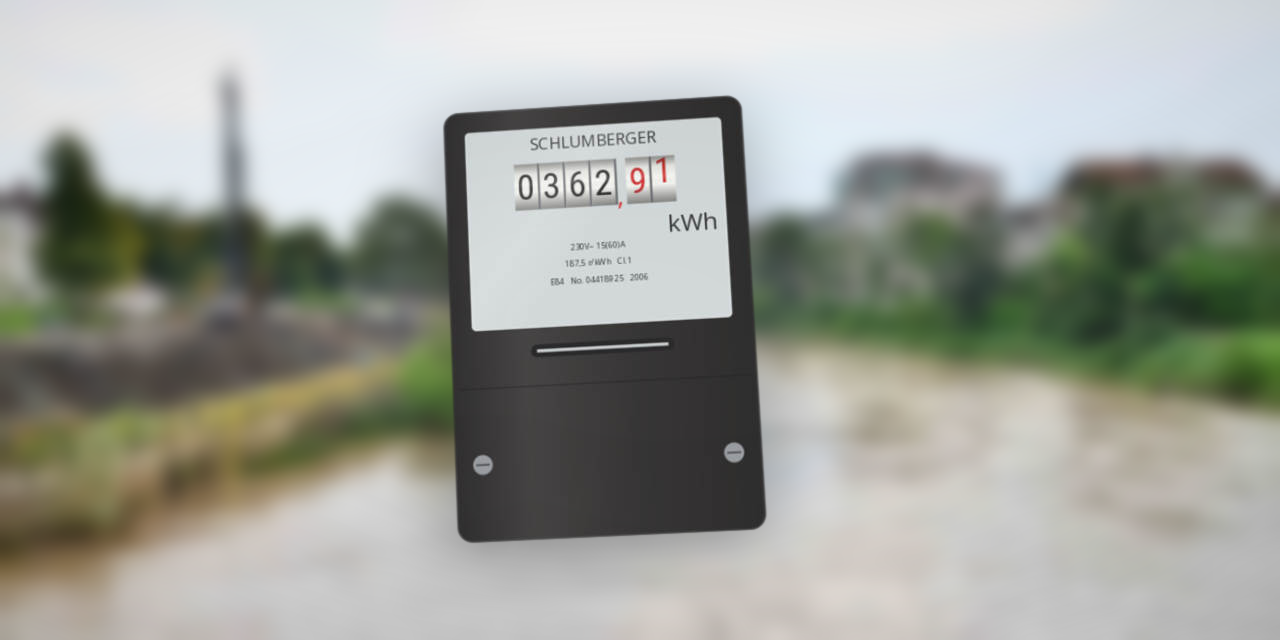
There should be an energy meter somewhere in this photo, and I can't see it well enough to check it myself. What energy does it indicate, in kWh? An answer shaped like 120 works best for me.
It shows 362.91
